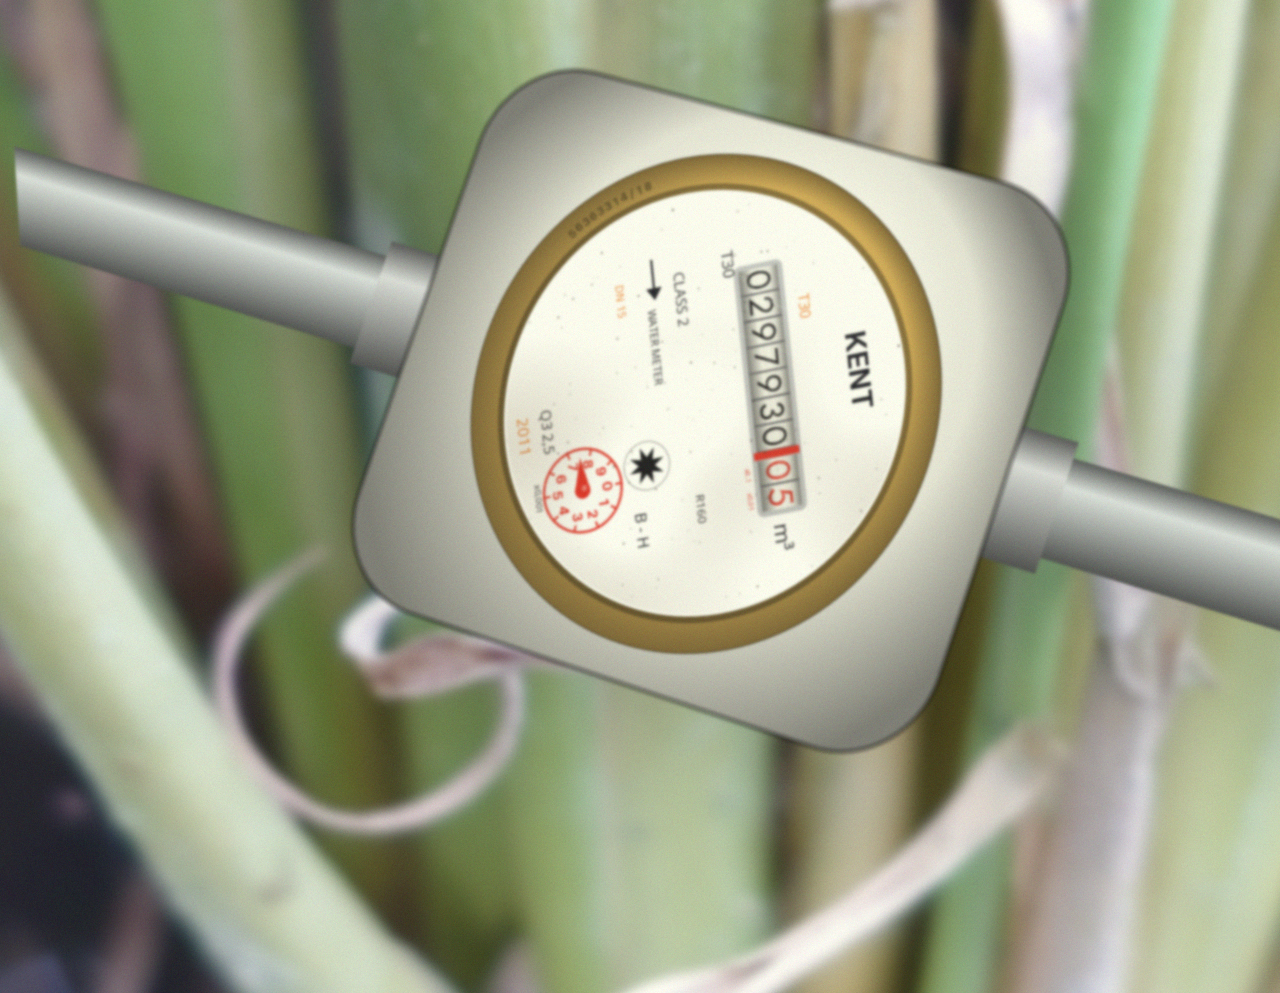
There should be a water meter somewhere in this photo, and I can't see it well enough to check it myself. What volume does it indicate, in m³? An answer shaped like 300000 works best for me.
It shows 297930.057
